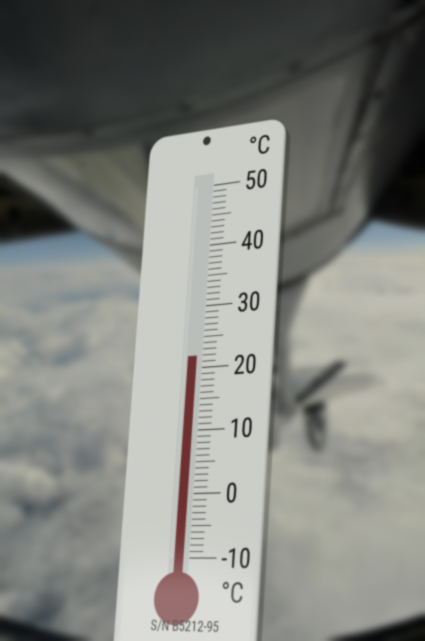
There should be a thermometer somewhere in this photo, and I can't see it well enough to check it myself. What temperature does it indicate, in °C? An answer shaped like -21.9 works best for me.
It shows 22
